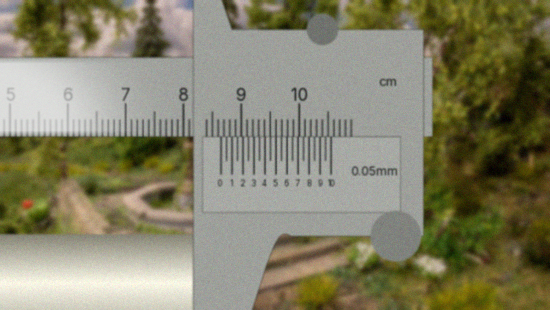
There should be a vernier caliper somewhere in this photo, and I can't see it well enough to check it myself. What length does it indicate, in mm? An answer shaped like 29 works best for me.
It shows 86.5
